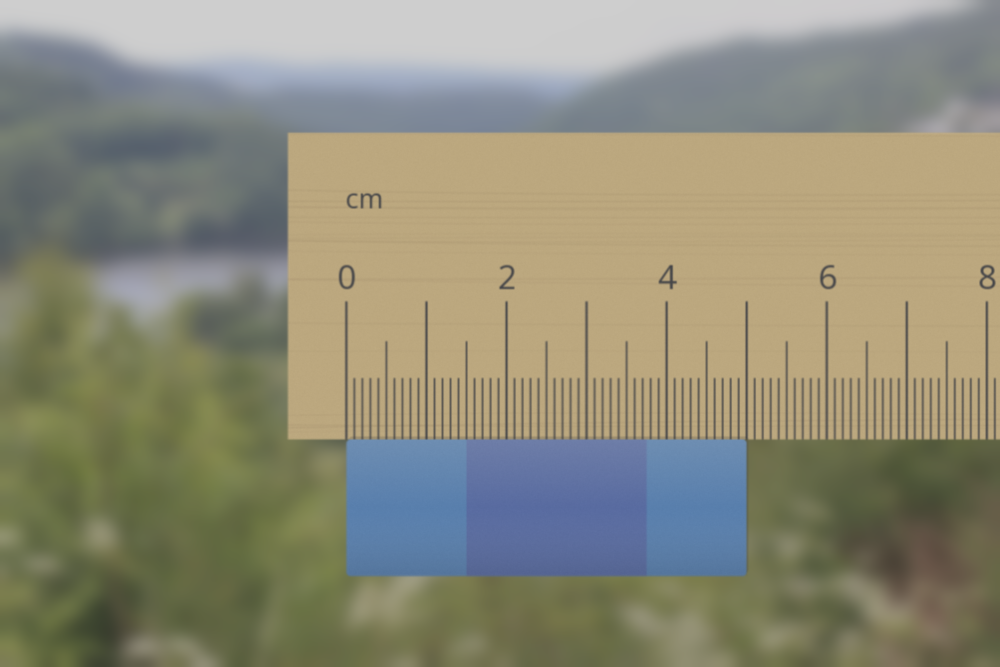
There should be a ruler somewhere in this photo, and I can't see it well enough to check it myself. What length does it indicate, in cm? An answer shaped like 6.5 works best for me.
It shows 5
